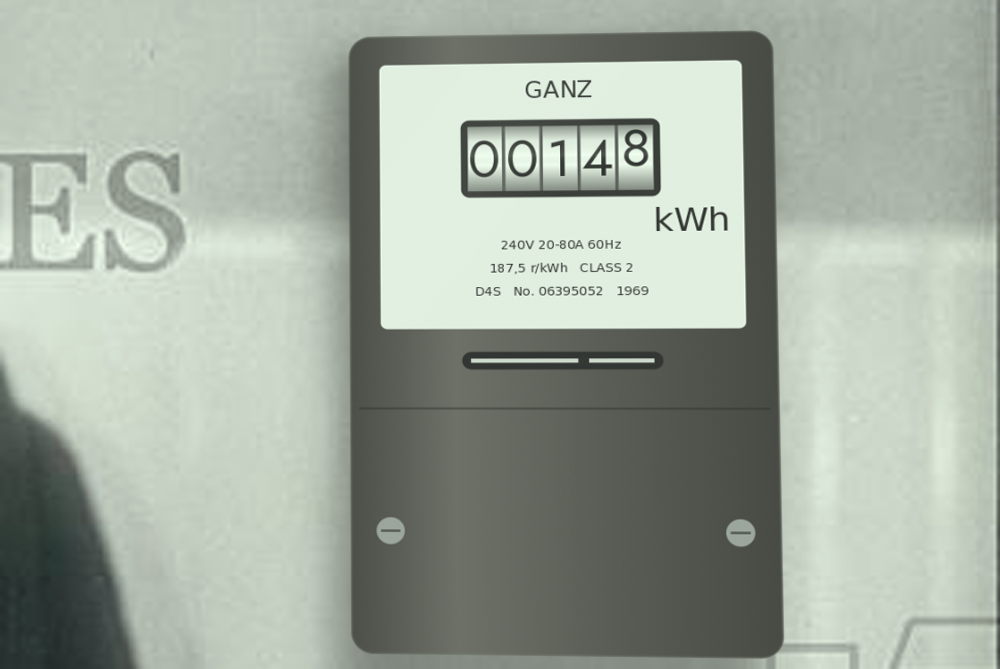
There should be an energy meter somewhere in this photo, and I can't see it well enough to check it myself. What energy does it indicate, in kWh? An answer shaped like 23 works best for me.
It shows 148
